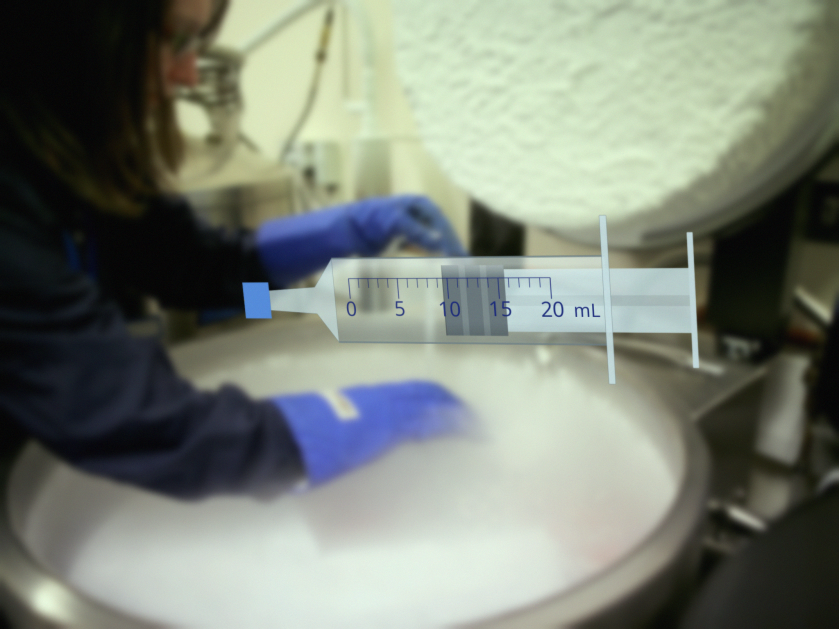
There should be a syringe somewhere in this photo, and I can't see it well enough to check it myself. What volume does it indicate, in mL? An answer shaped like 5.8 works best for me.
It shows 9.5
